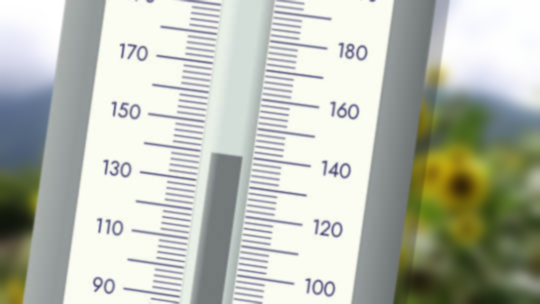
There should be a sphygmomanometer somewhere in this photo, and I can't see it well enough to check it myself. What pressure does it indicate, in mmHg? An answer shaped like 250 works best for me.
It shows 140
